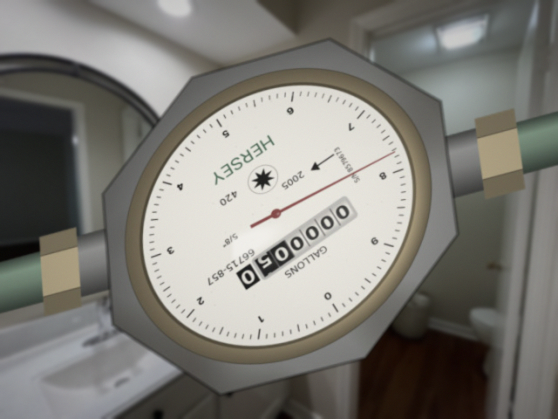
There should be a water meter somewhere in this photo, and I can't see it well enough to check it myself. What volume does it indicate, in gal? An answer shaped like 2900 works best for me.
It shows 47.7
